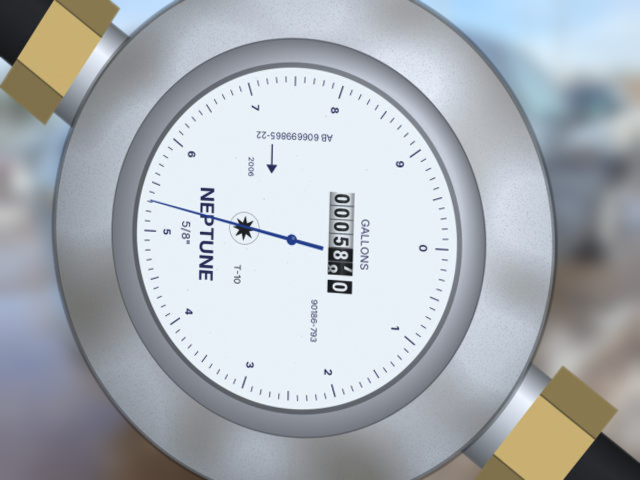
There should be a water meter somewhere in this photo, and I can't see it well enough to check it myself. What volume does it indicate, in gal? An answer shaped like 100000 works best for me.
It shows 5875.3
